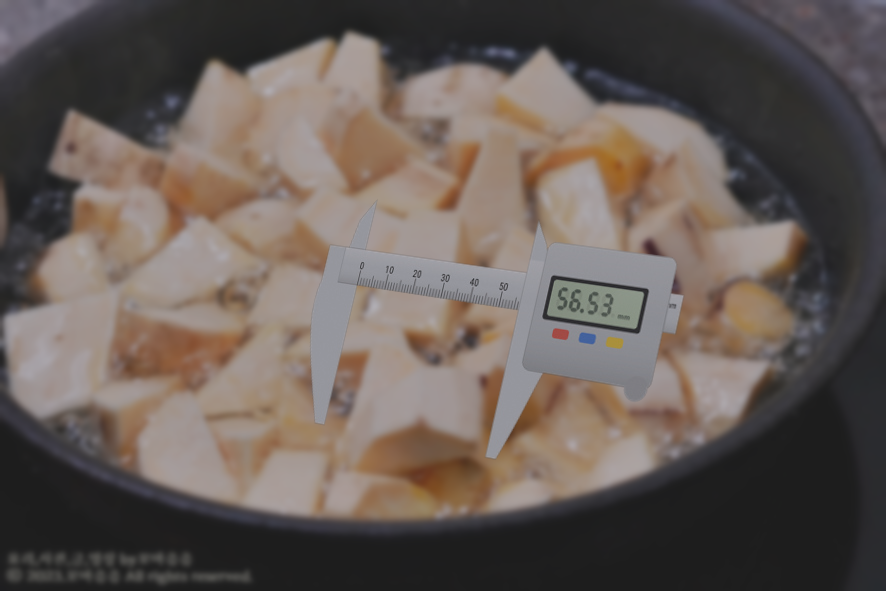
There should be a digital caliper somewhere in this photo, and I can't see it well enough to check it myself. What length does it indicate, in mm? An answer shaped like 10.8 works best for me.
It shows 56.53
